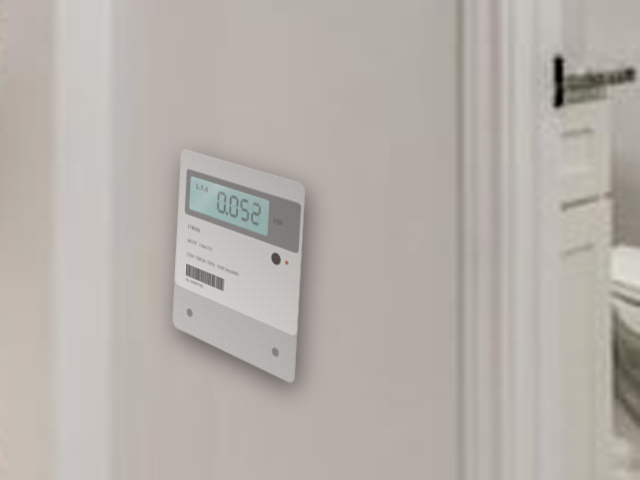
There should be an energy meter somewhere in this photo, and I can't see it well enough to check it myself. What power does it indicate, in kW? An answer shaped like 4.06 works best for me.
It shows 0.052
